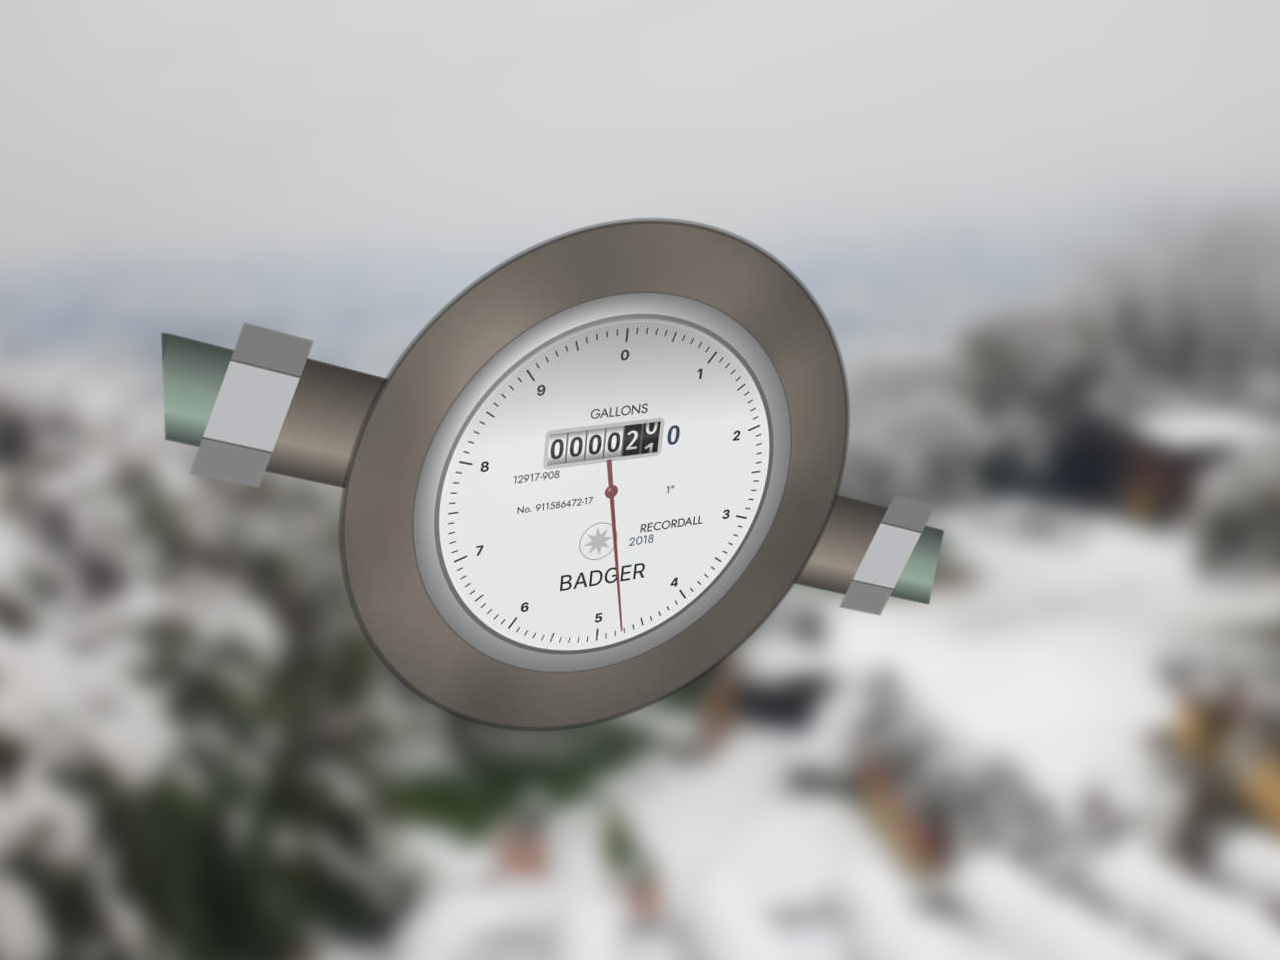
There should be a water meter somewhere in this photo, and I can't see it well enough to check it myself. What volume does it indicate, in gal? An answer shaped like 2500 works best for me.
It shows 204.7
